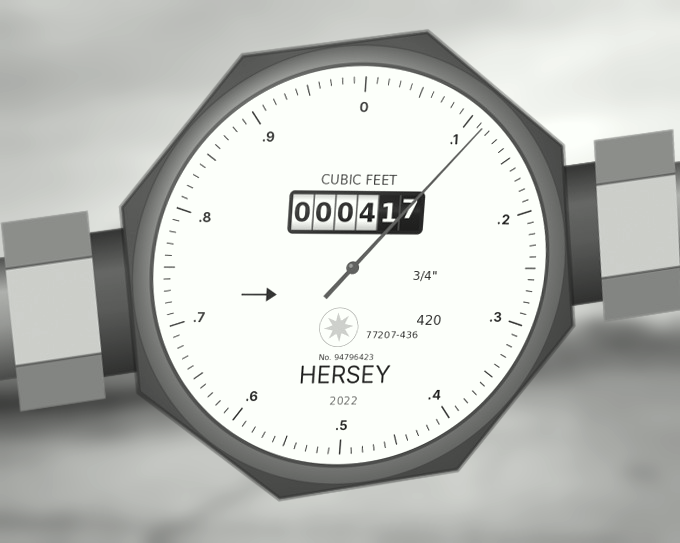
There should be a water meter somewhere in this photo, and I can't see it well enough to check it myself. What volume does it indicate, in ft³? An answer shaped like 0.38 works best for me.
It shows 417.11
